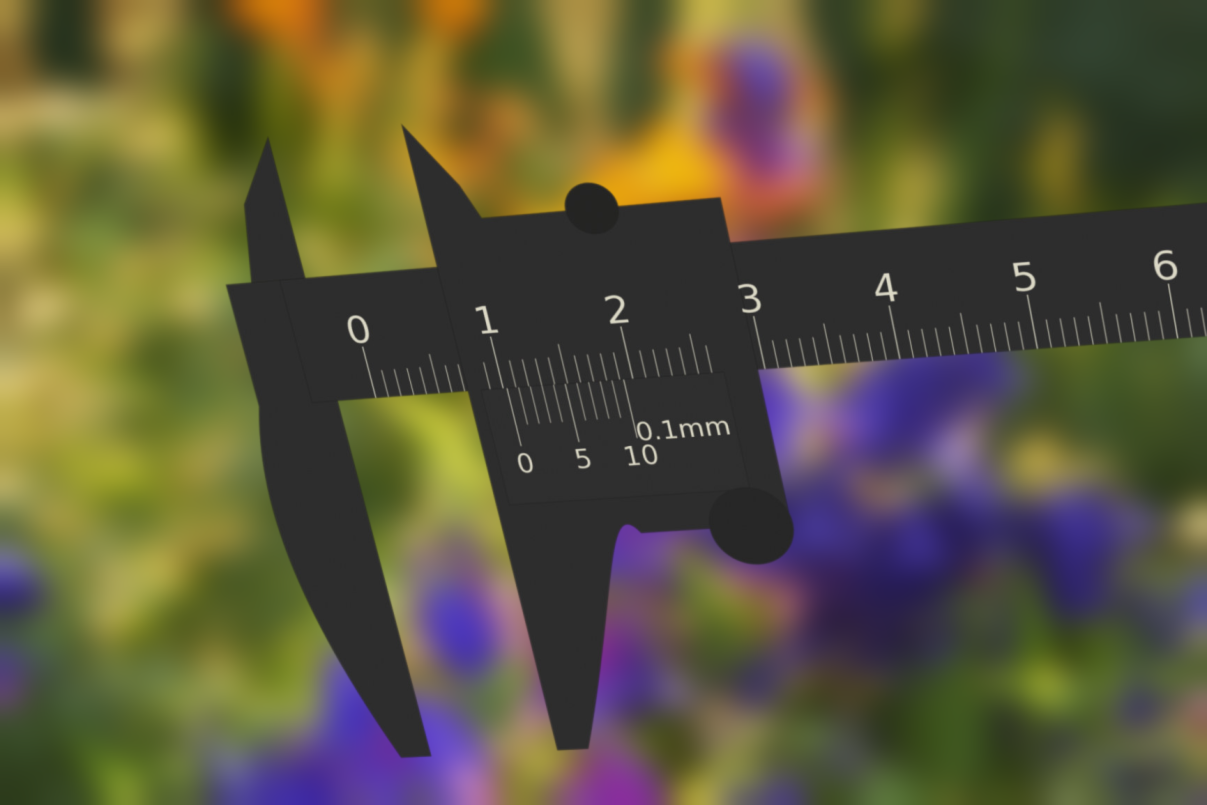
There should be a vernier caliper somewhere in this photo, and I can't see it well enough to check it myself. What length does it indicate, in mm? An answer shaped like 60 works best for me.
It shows 10.3
